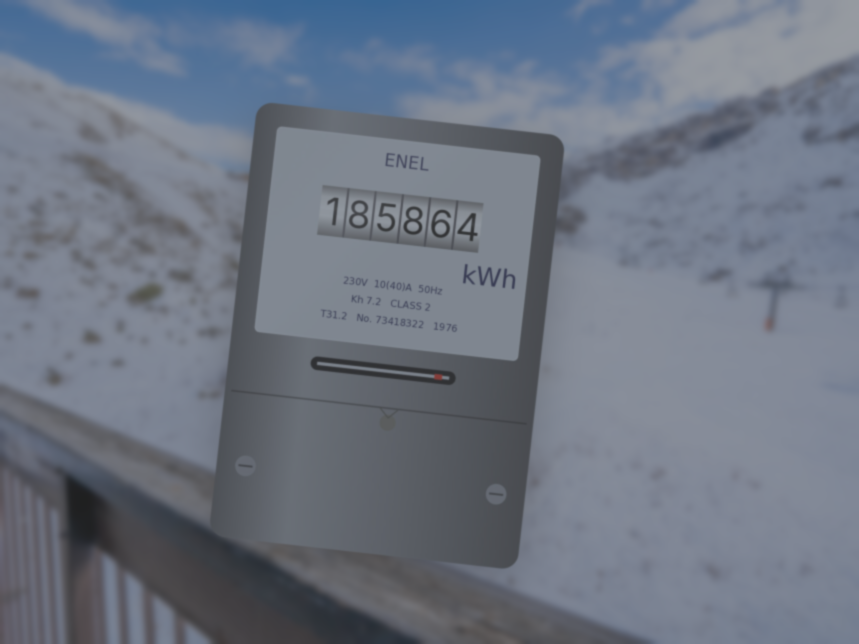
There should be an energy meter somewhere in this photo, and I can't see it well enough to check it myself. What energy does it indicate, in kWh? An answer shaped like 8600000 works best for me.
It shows 185864
